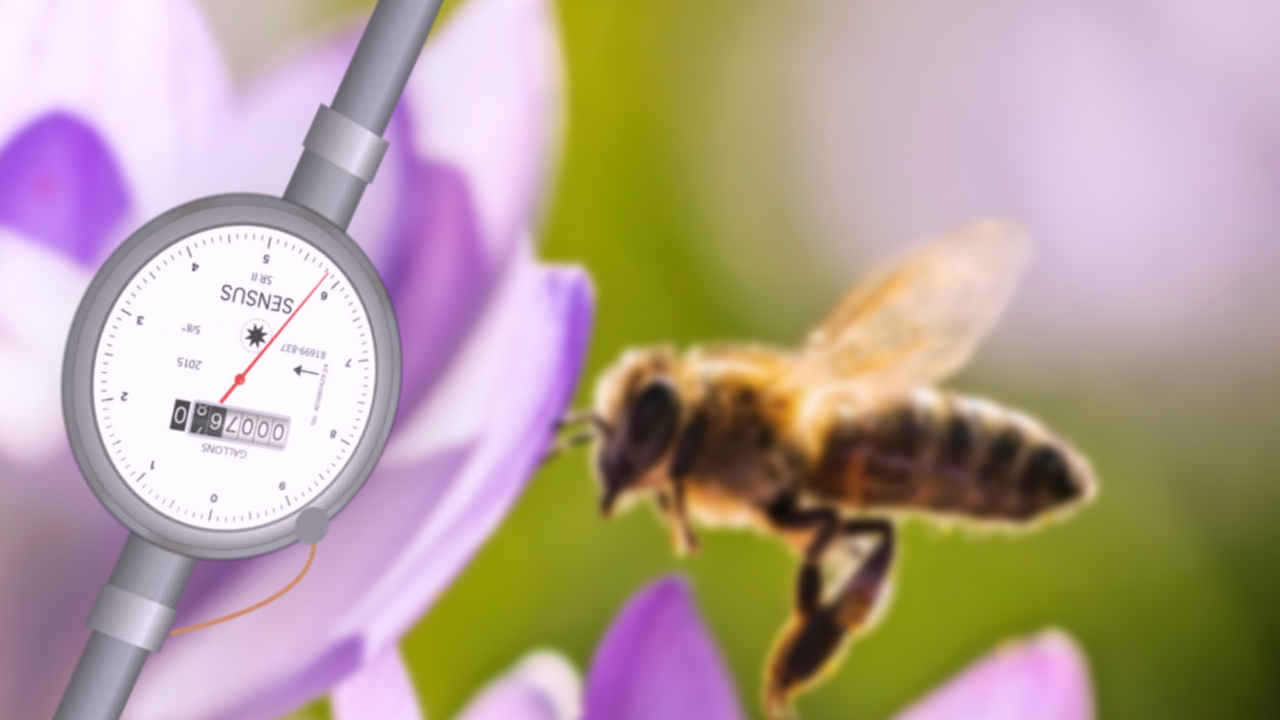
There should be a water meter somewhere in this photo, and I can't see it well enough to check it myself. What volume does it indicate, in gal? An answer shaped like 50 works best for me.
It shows 7675.8
